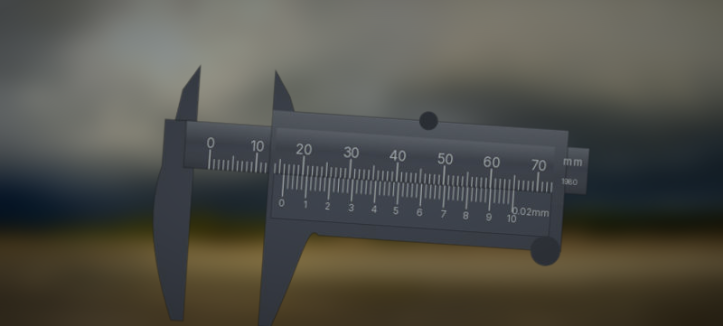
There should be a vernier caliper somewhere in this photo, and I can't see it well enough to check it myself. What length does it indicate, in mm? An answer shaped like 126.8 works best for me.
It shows 16.0
